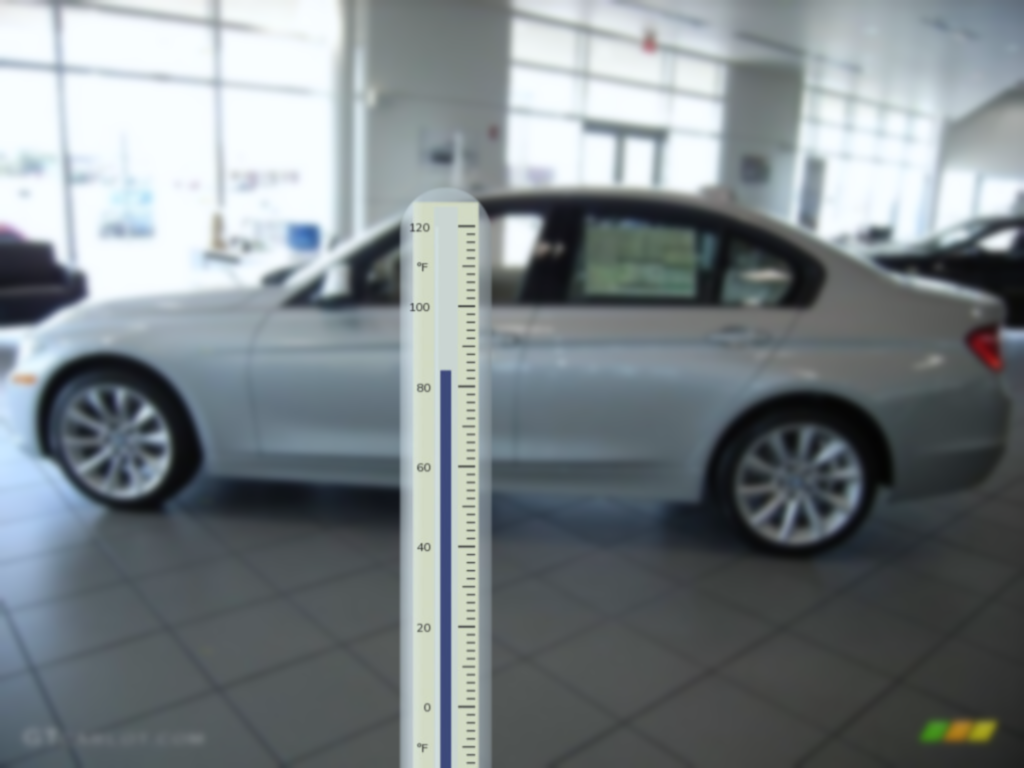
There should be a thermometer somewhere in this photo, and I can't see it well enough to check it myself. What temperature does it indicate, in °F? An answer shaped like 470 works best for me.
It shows 84
